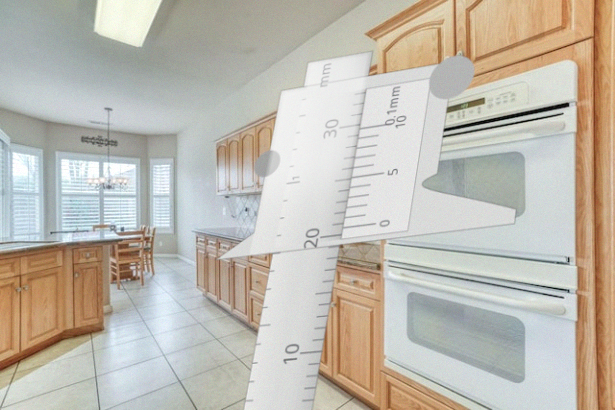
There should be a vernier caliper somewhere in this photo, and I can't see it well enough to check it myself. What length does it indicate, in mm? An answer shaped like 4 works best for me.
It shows 20.6
